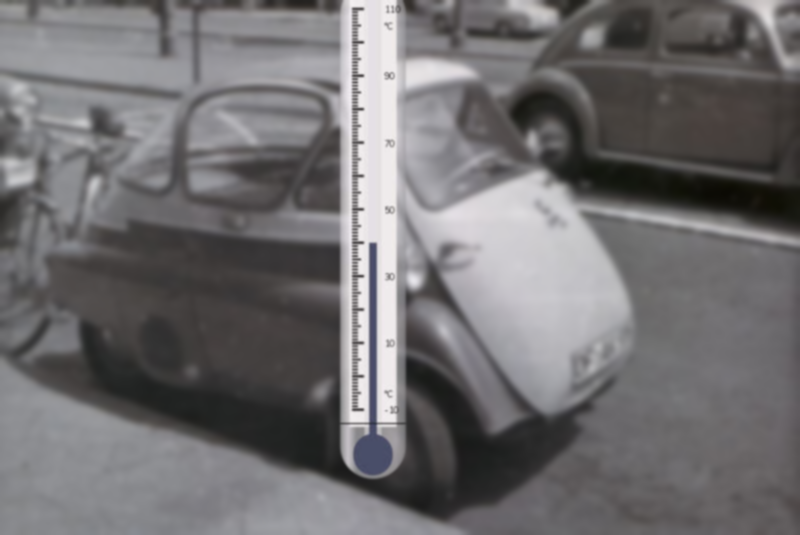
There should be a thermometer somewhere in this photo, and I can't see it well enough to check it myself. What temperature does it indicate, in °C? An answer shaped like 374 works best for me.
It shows 40
